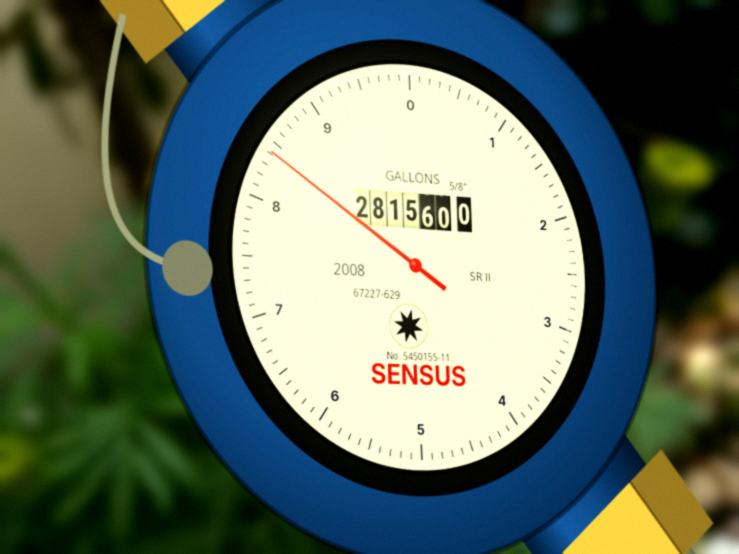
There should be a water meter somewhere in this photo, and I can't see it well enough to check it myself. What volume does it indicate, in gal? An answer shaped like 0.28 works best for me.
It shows 2815598.4
